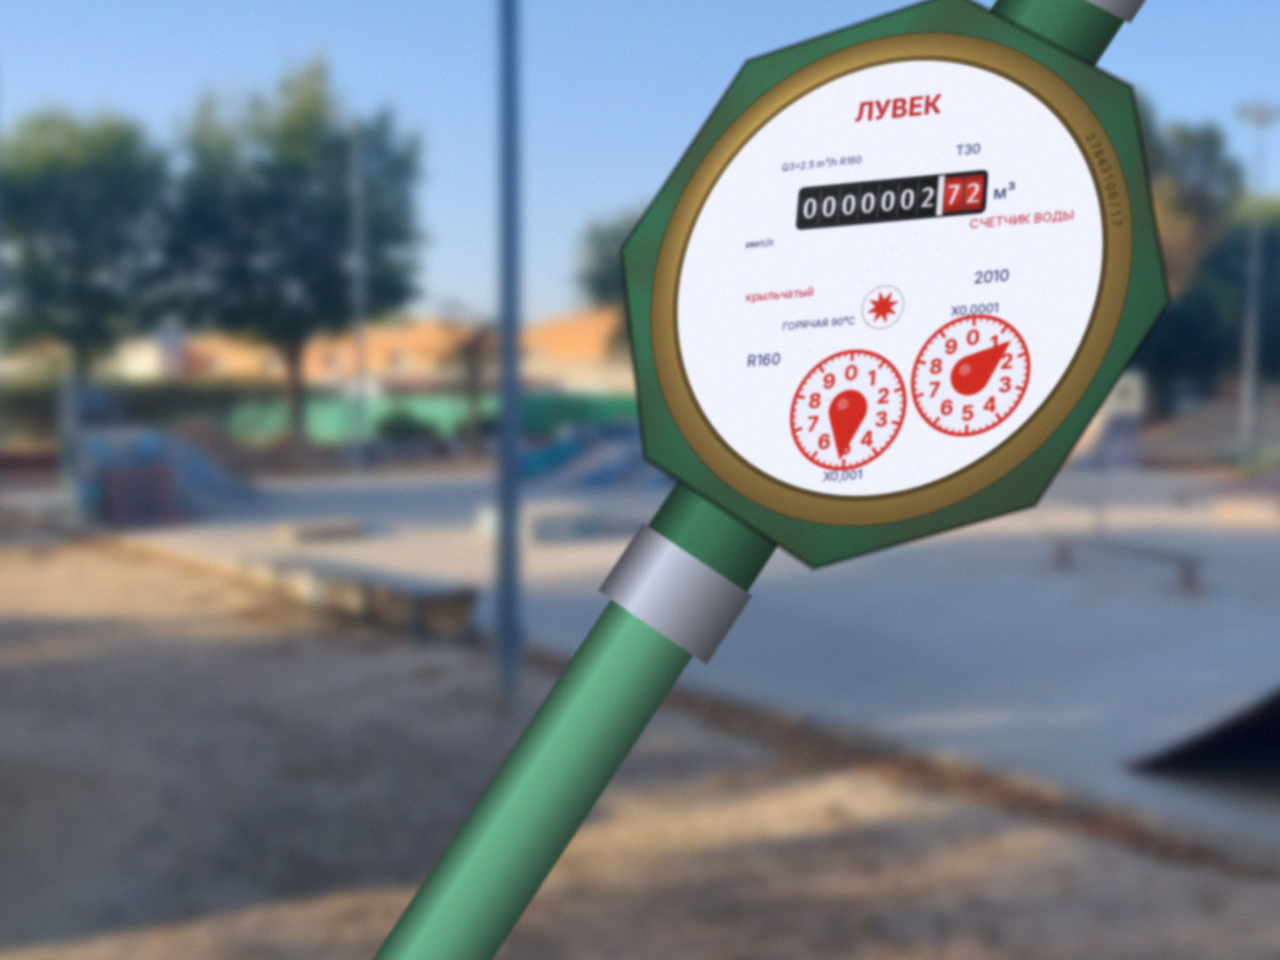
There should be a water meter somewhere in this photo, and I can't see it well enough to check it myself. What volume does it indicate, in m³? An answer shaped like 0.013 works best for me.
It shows 2.7251
